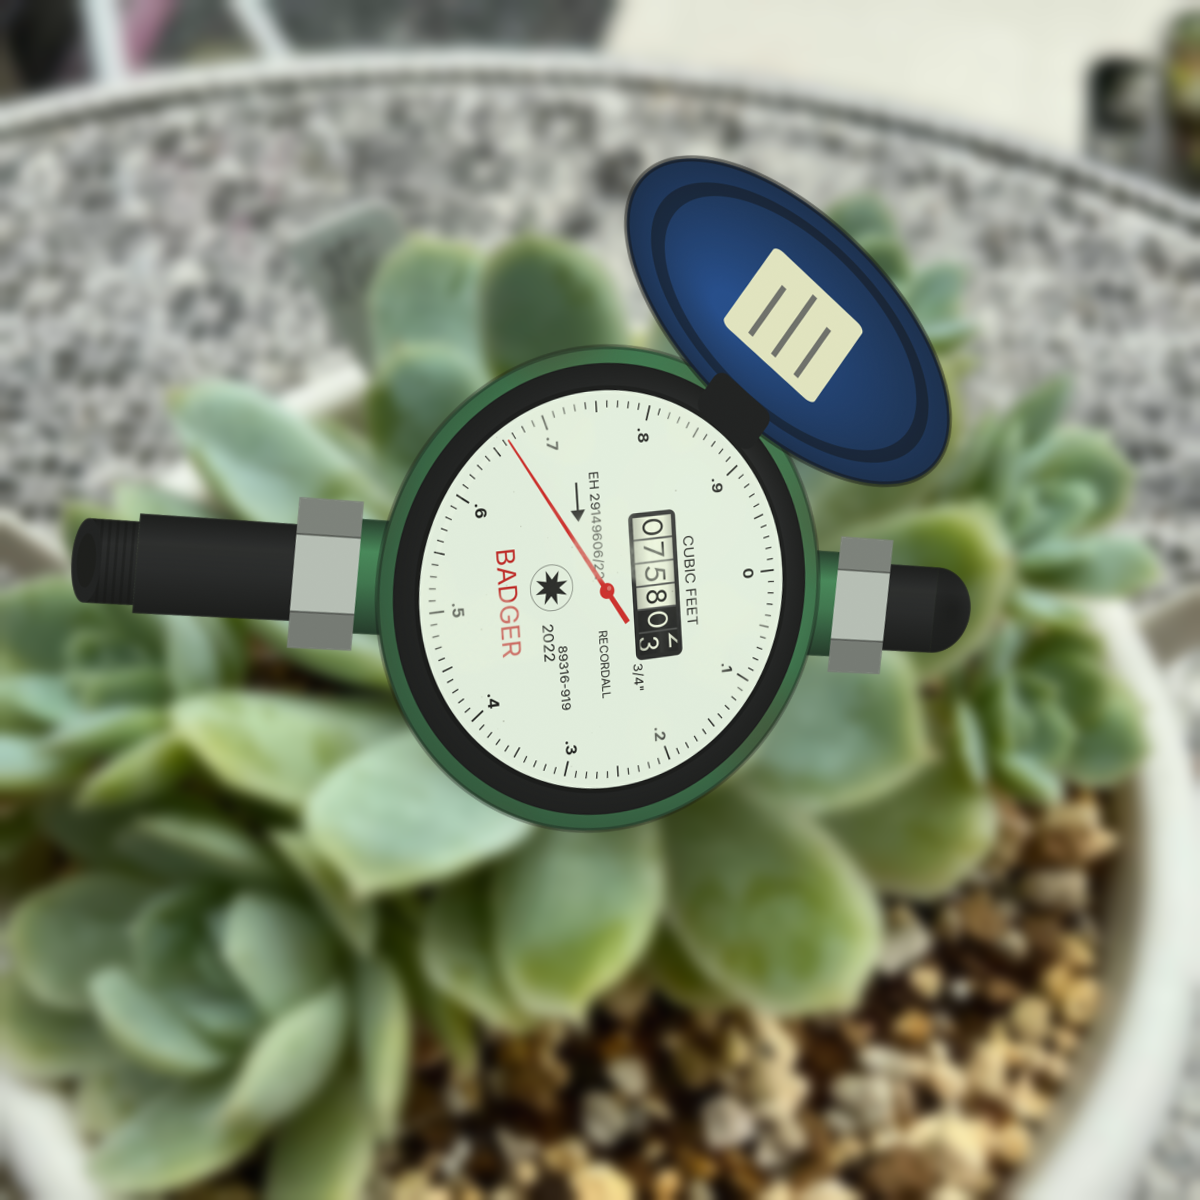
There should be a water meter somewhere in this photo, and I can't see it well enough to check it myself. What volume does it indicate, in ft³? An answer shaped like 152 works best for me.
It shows 75802.66
